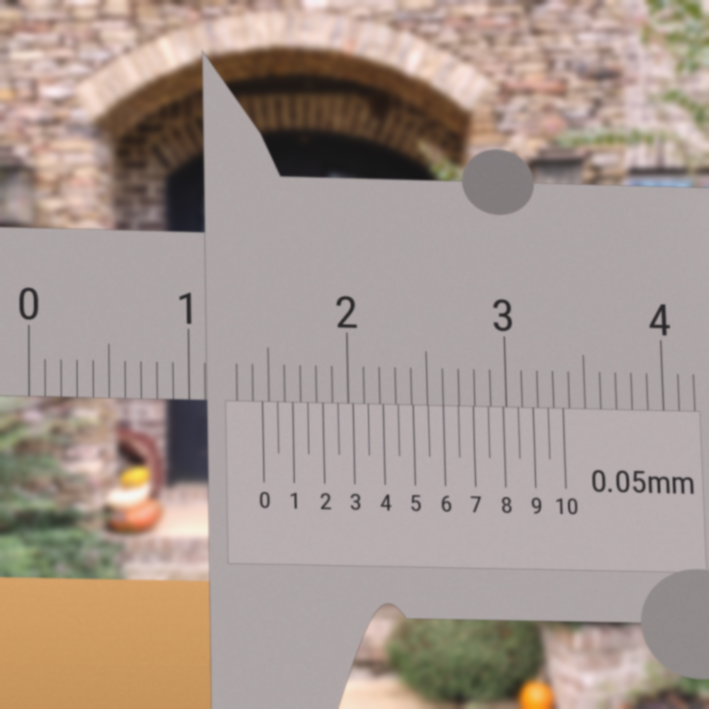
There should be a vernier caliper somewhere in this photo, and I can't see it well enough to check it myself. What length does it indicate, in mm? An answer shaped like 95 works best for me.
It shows 14.6
